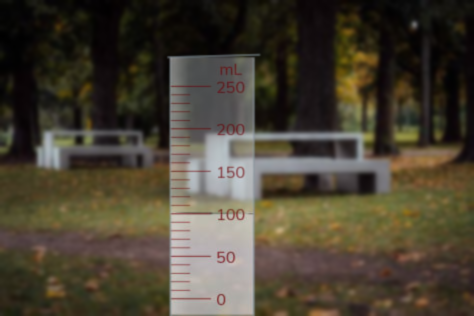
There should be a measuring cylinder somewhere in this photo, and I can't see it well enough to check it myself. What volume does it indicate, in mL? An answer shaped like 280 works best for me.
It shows 100
